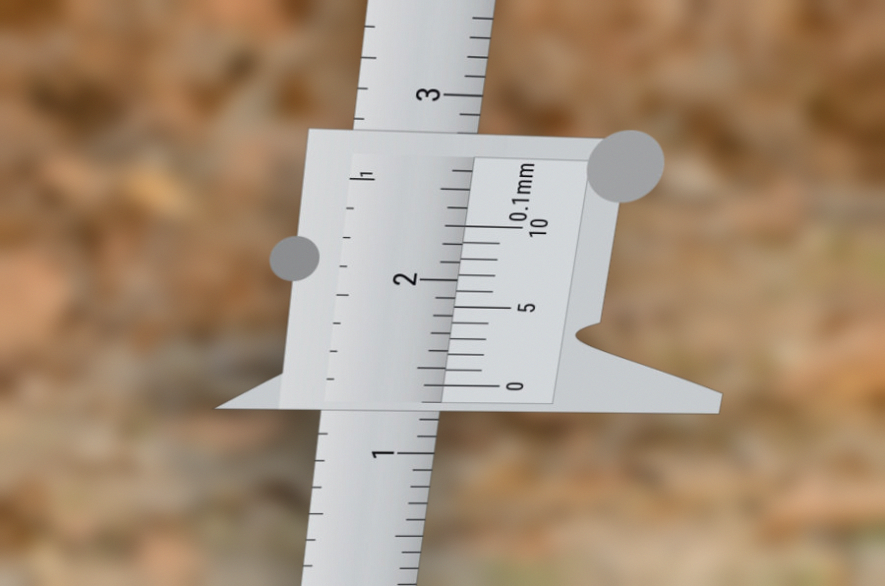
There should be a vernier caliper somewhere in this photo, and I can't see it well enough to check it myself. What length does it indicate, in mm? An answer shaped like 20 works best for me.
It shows 14.0
